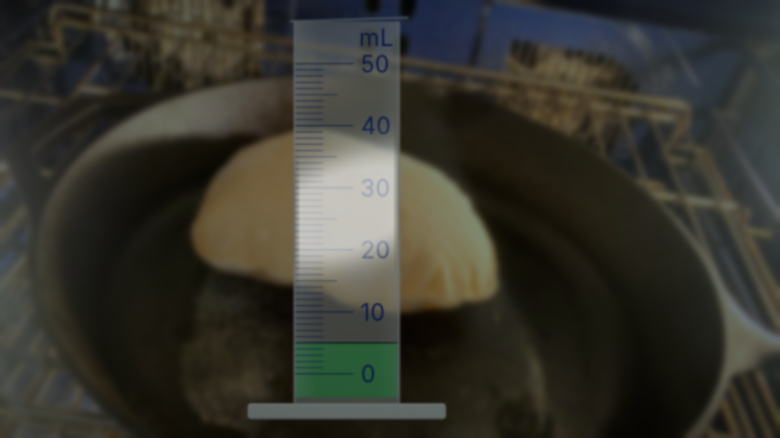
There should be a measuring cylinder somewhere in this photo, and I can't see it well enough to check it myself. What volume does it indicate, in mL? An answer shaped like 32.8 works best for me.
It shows 5
